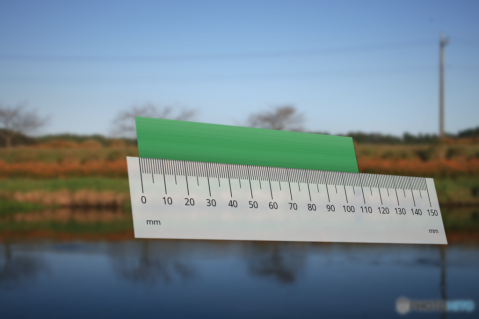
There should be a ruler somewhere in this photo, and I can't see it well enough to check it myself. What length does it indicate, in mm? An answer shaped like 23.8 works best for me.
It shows 110
